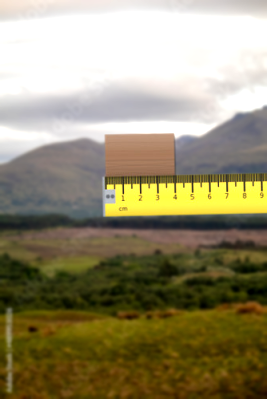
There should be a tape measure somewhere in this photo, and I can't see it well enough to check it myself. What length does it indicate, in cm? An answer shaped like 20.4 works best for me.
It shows 4
